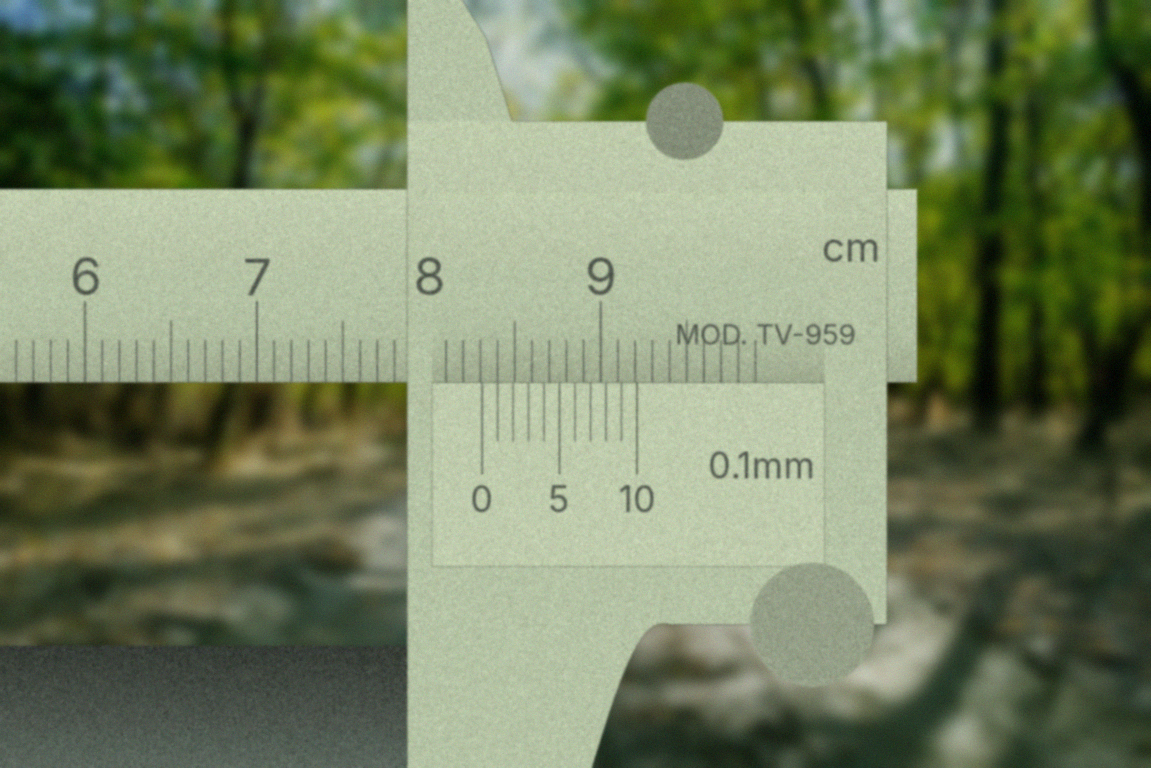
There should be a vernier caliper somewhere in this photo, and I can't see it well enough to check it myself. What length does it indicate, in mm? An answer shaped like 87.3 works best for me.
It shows 83.1
